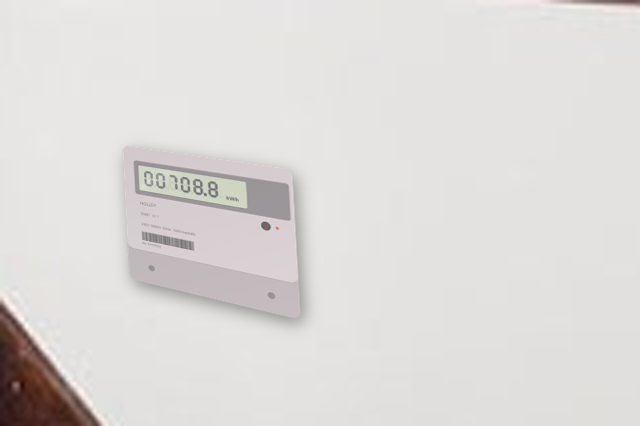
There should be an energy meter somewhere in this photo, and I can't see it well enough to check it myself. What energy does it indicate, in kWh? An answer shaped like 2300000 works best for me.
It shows 708.8
